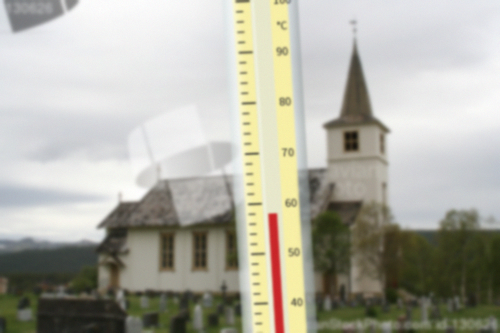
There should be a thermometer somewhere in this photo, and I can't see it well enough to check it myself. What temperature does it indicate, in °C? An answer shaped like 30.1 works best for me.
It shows 58
